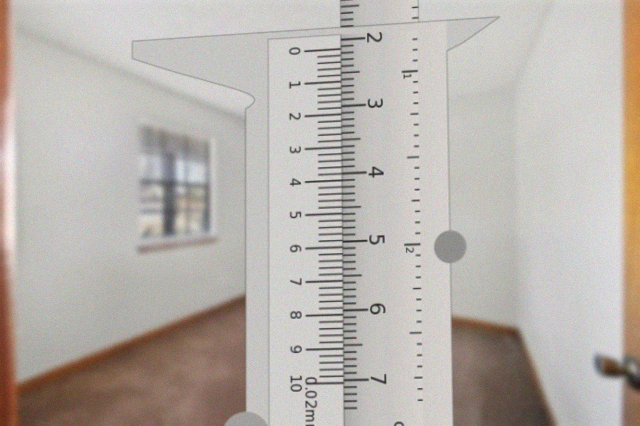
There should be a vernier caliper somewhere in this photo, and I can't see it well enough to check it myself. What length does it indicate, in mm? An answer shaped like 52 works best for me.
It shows 21.4
